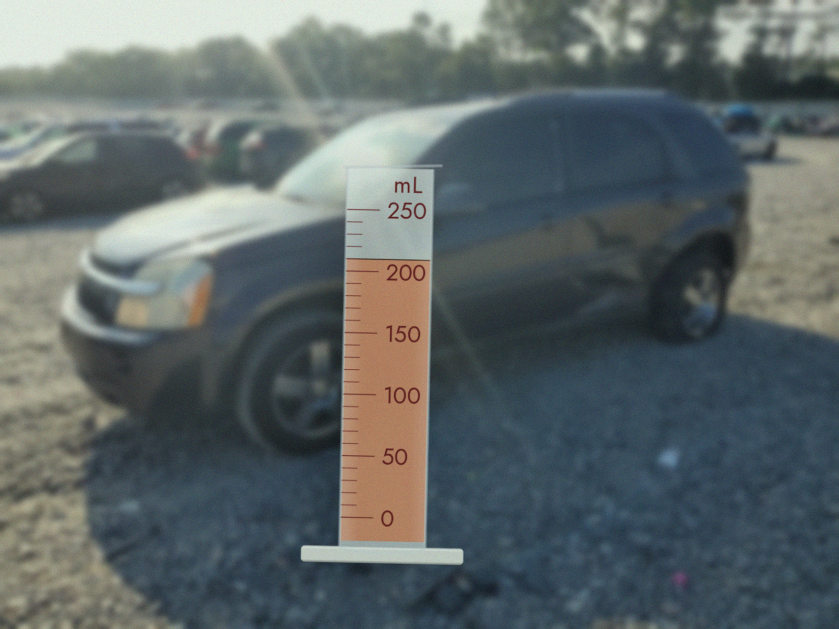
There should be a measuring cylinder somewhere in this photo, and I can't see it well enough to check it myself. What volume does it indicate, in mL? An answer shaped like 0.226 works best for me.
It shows 210
